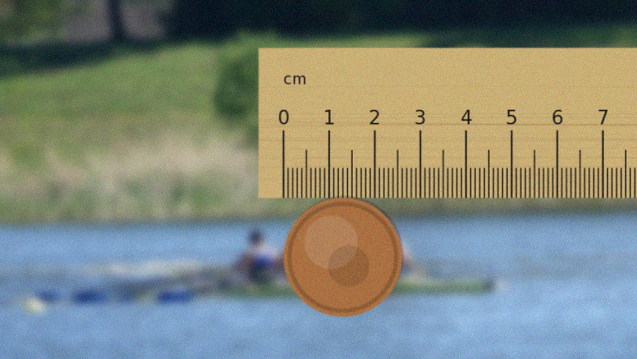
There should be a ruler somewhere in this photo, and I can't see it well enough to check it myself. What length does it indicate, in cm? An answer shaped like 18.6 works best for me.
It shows 2.6
